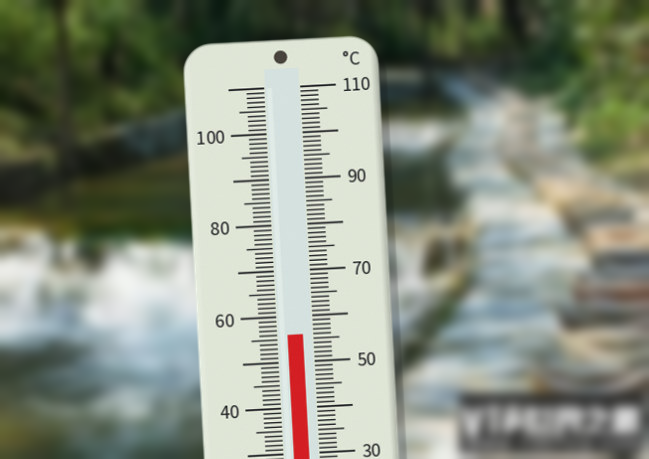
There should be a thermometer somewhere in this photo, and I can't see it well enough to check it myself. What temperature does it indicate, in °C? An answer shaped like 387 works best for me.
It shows 56
